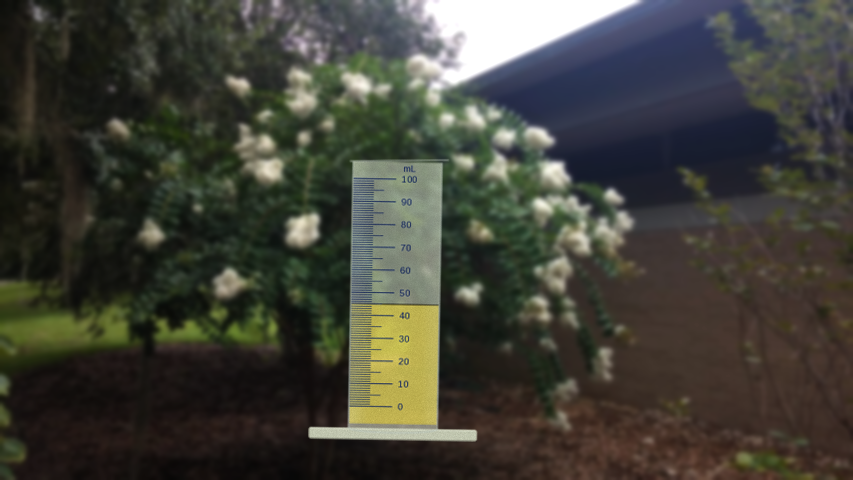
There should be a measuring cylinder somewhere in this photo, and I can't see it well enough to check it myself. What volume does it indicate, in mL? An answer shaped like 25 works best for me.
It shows 45
